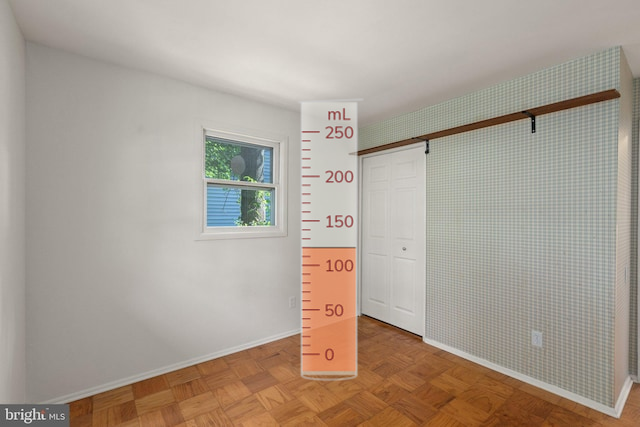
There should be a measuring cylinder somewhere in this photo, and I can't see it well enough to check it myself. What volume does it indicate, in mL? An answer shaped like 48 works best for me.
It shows 120
